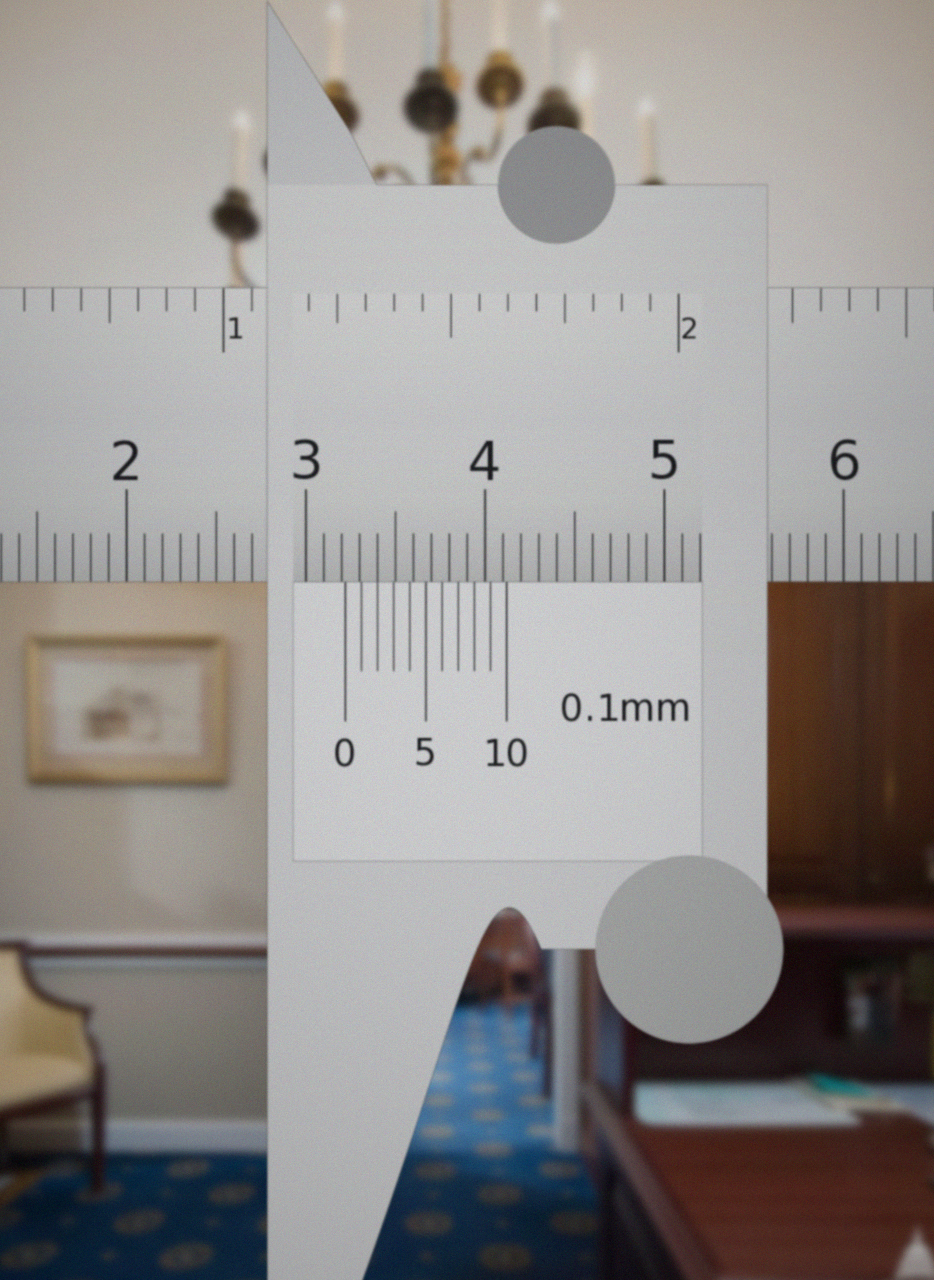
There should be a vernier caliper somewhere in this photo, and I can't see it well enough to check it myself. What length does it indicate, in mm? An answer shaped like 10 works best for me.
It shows 32.2
